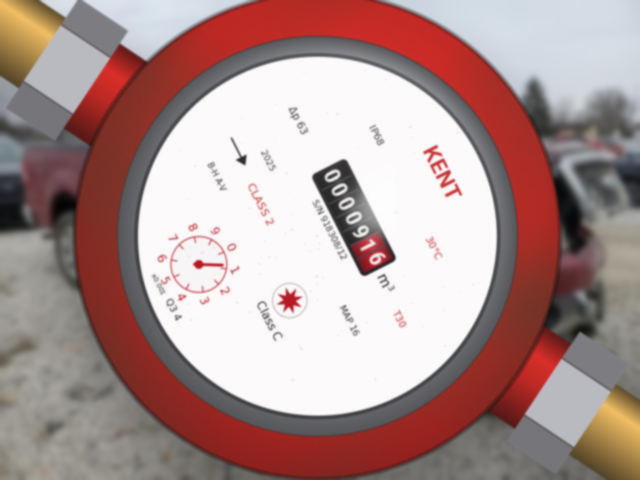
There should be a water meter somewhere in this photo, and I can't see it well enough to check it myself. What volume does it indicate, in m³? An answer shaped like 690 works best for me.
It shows 9.160
